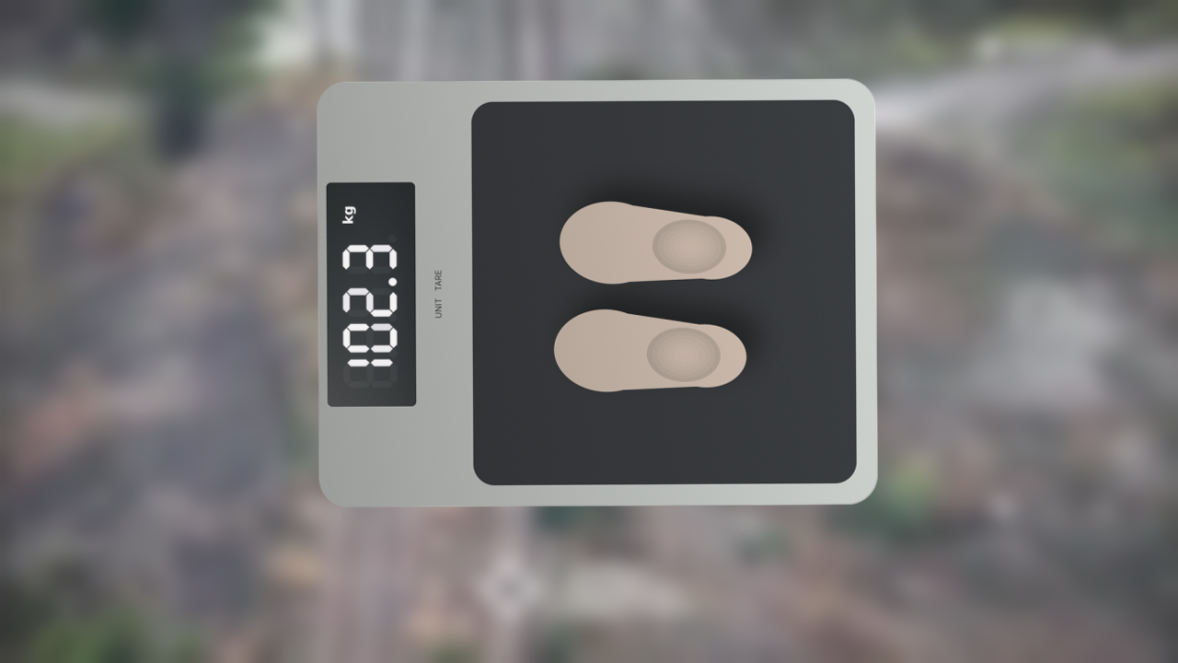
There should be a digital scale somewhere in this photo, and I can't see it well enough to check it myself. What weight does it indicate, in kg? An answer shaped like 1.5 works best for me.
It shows 102.3
